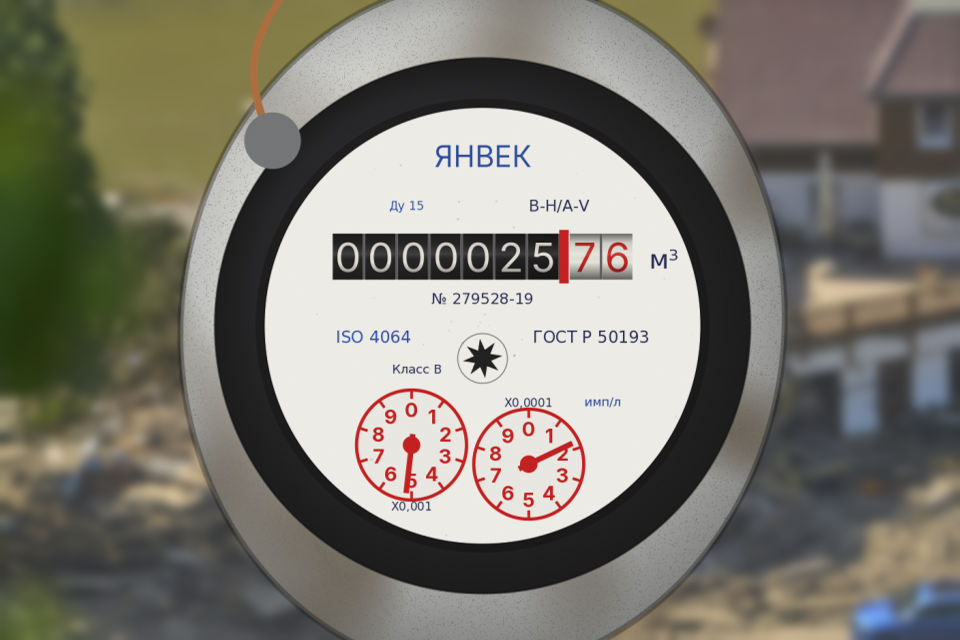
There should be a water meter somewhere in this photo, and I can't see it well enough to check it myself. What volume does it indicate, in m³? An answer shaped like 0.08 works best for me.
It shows 25.7651
